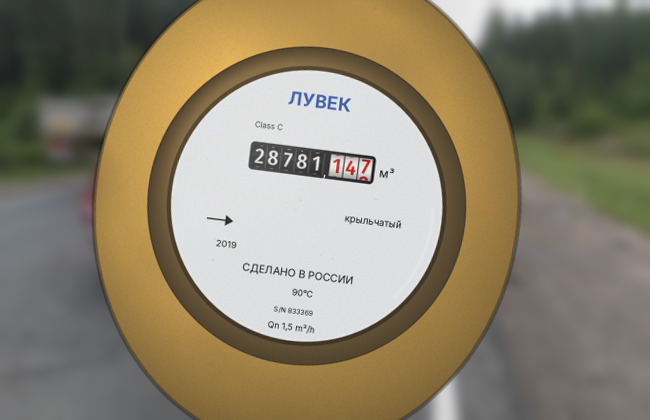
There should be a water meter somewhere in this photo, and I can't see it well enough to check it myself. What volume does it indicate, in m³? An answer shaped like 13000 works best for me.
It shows 28781.147
